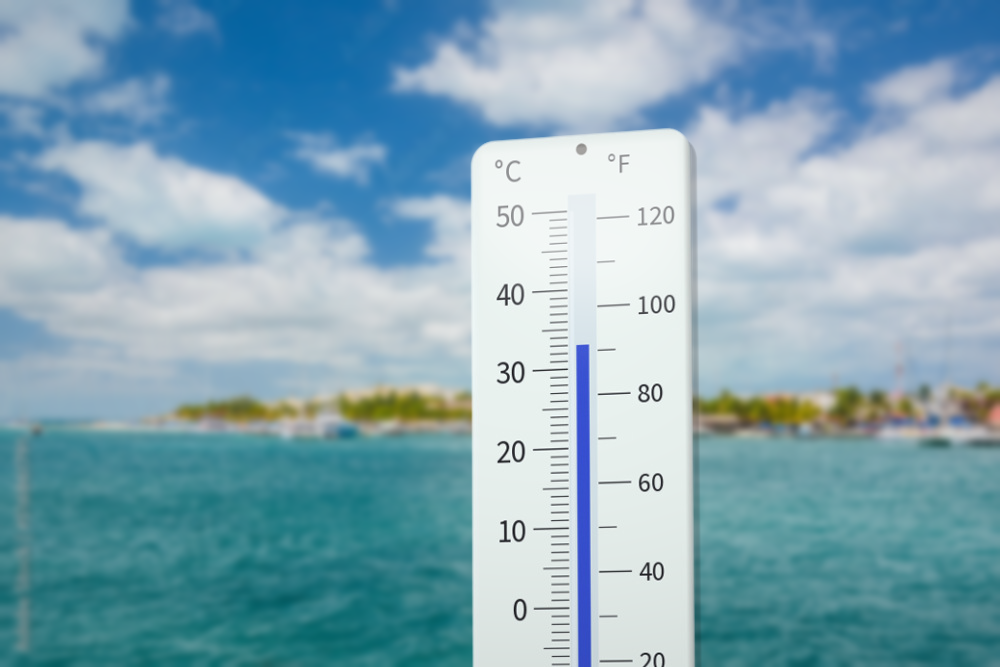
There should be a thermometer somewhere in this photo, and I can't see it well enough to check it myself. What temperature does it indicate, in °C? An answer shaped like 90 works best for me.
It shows 33
